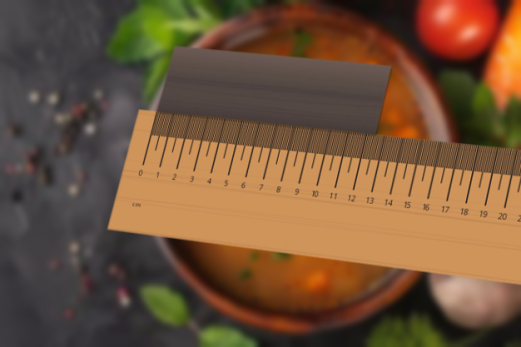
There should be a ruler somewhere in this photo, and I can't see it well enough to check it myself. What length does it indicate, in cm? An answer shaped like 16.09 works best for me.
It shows 12.5
